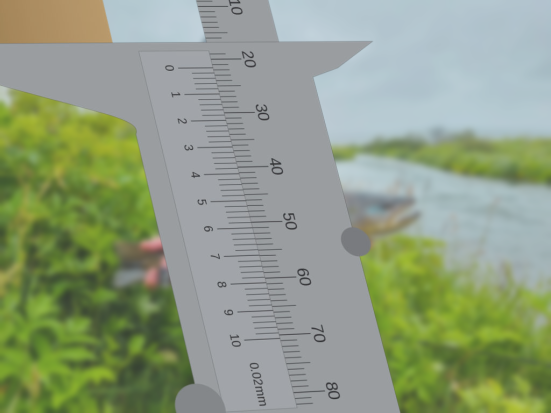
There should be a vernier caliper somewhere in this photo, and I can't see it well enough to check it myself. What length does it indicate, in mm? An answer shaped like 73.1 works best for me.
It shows 21.6
